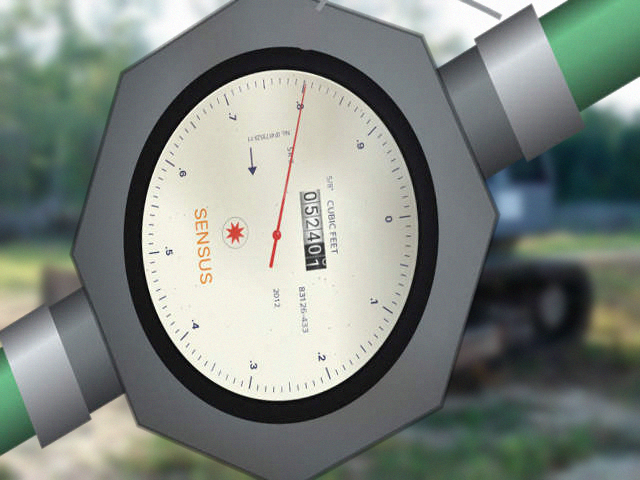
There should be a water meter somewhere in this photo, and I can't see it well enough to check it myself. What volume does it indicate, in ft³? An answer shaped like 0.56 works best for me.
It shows 52400.80
